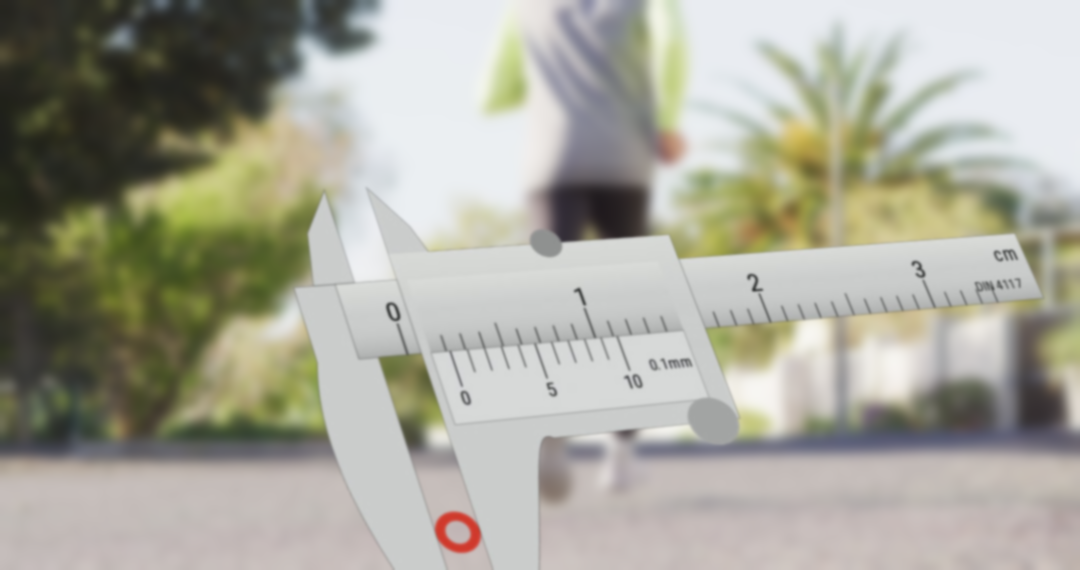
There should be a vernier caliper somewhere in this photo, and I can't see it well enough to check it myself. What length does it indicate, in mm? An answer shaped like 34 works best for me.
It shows 2.2
